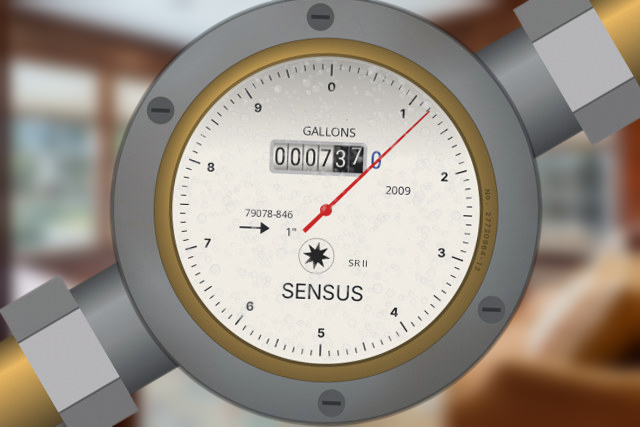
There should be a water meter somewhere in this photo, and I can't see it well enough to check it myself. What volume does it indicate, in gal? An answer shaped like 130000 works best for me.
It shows 7371.2
